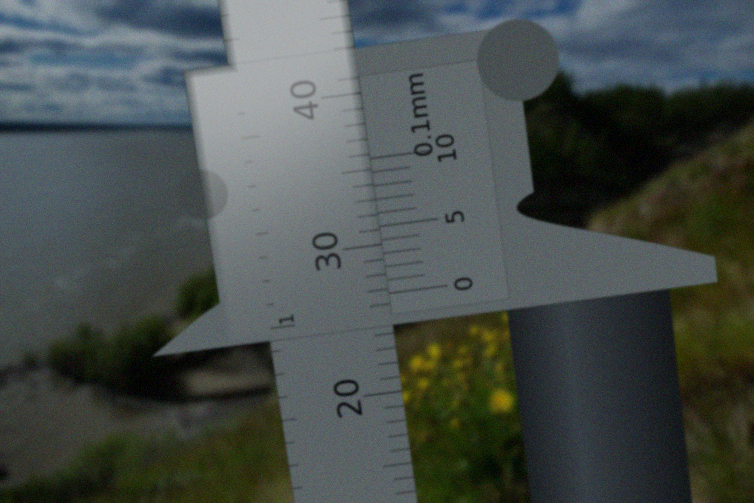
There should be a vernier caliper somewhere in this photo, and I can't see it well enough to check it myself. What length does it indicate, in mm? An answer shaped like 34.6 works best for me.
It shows 26.7
